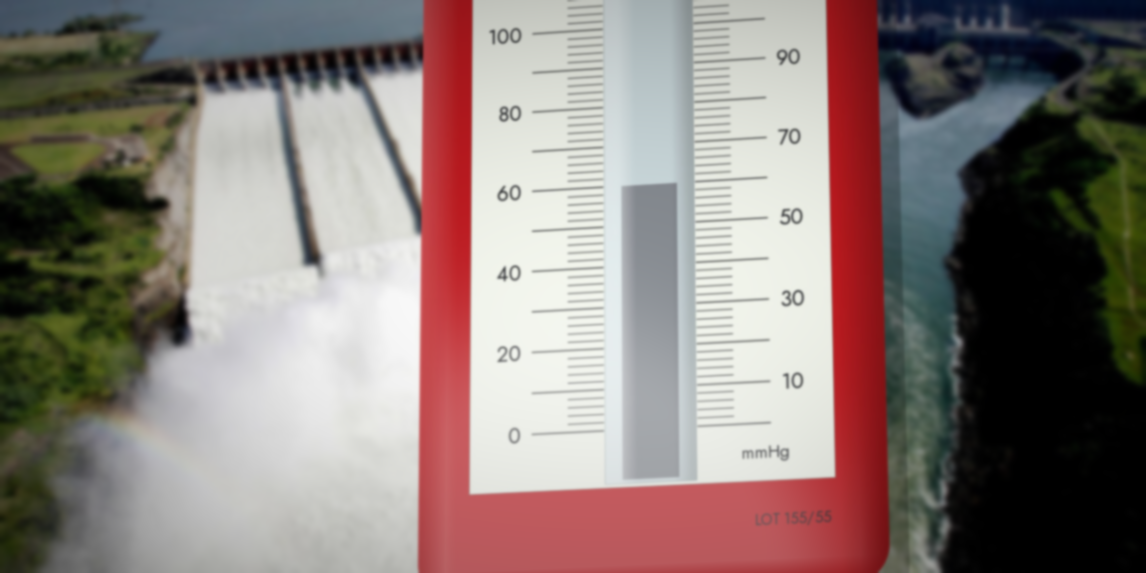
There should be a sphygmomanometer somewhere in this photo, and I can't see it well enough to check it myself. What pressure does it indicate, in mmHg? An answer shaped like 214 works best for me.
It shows 60
